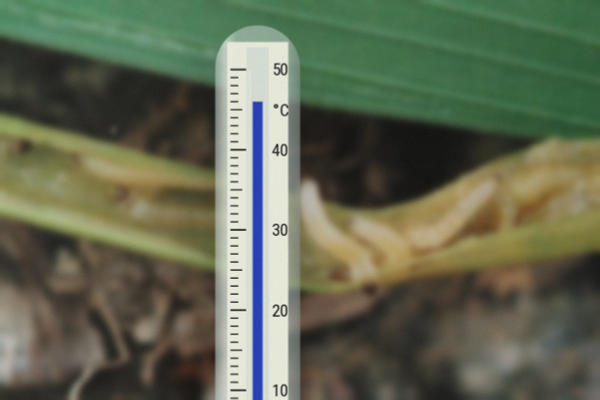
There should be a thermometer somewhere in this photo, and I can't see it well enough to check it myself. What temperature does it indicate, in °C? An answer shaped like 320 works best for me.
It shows 46
